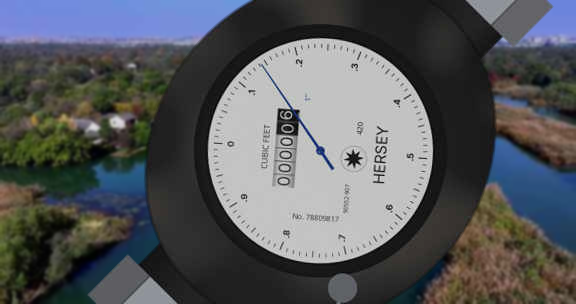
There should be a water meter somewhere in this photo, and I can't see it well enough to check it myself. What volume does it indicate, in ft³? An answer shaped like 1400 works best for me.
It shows 6.14
